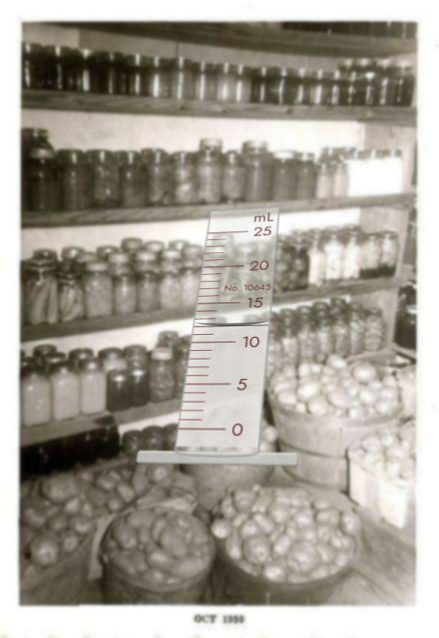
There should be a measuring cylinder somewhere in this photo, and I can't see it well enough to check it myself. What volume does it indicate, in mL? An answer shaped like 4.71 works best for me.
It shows 12
